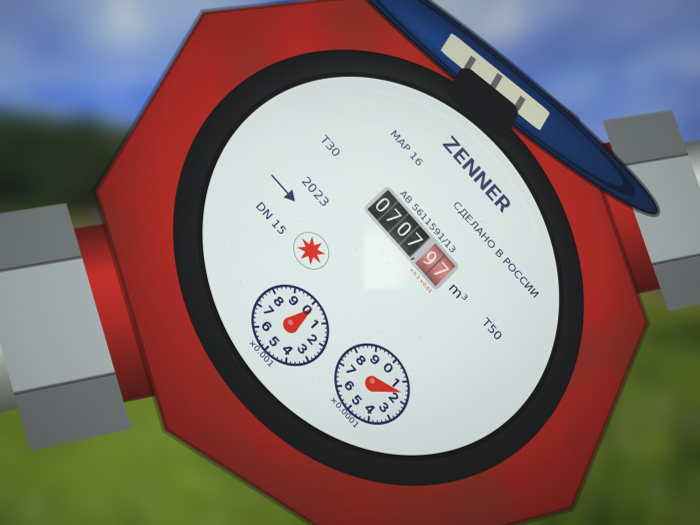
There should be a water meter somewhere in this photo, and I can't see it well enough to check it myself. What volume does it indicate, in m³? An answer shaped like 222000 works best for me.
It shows 707.9701
